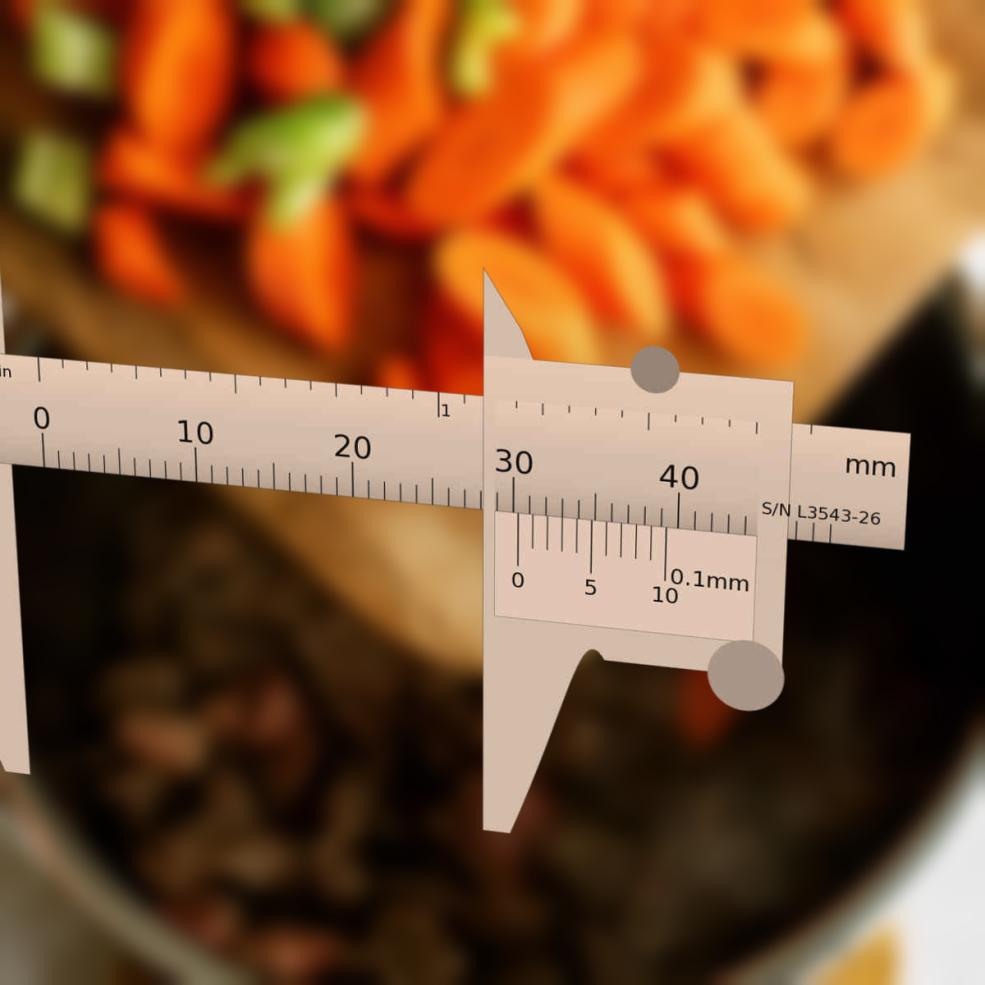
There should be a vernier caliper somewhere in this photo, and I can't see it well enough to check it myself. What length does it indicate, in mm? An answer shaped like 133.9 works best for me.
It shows 30.3
